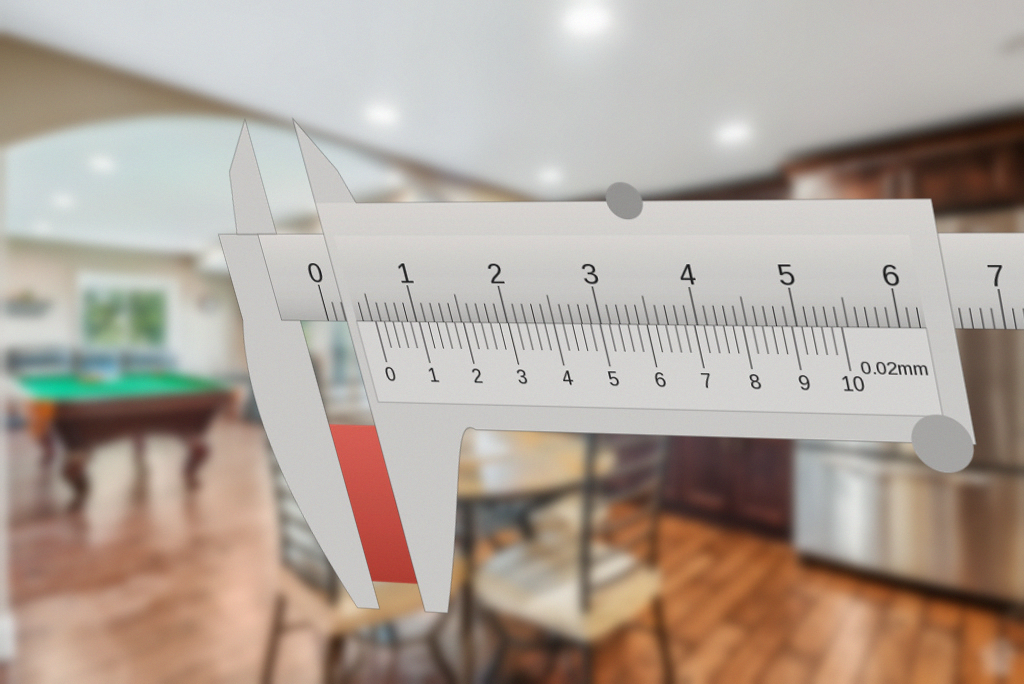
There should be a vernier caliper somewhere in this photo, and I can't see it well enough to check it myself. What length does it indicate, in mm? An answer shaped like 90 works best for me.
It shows 5.4
